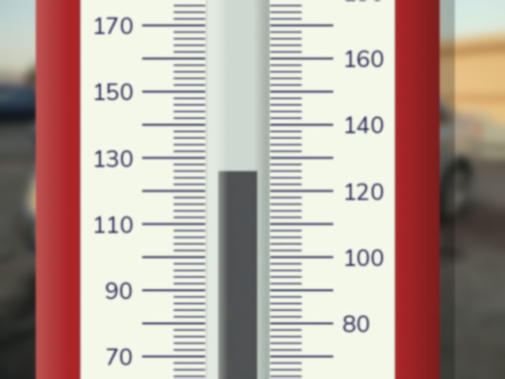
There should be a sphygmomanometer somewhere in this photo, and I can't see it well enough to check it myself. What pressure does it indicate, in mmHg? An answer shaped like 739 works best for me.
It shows 126
